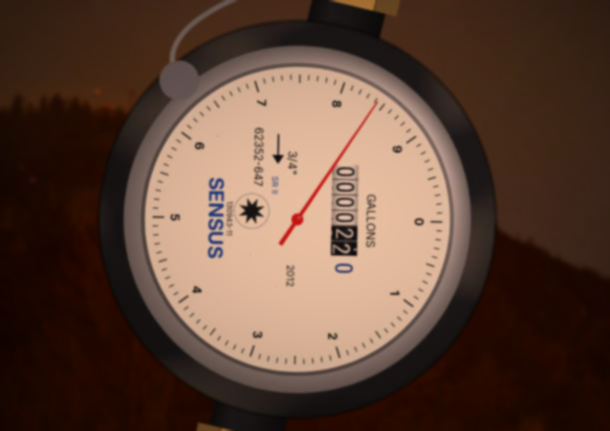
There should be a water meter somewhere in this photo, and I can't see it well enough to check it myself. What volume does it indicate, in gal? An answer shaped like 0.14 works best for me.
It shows 218.4
